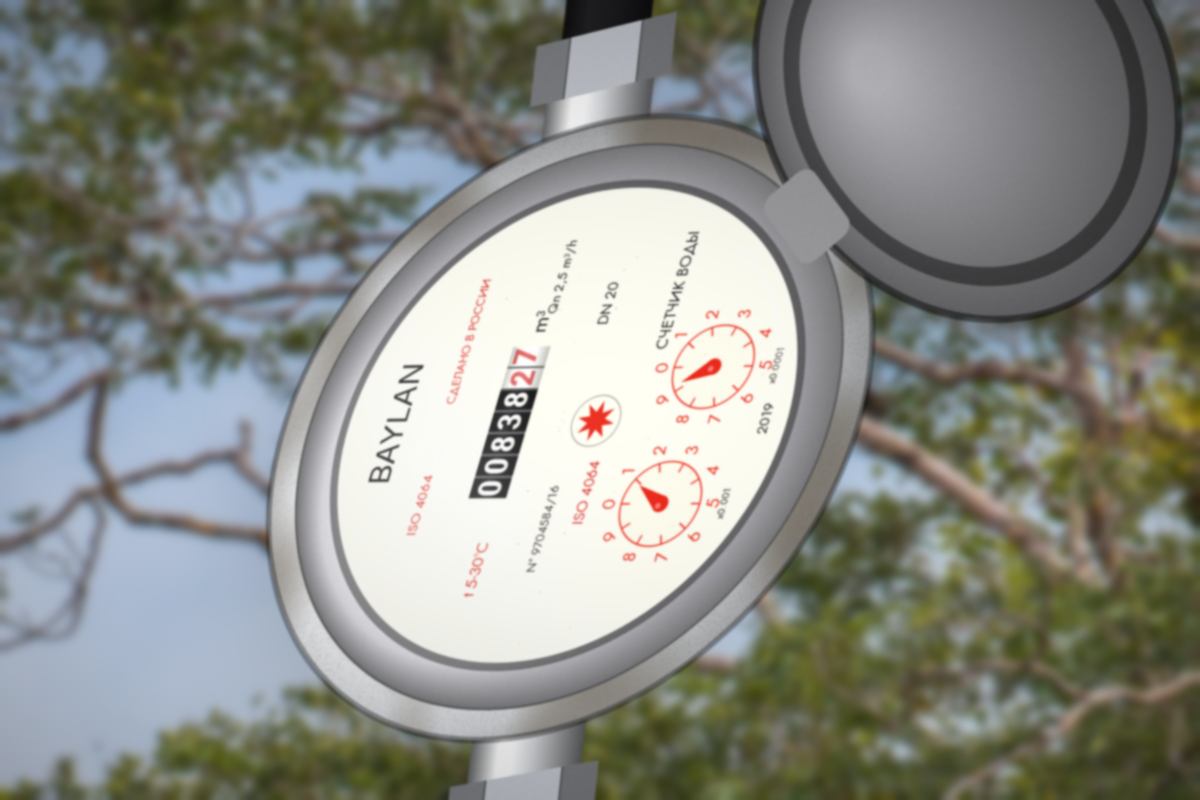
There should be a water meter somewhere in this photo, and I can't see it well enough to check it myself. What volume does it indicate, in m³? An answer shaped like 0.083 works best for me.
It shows 838.2709
